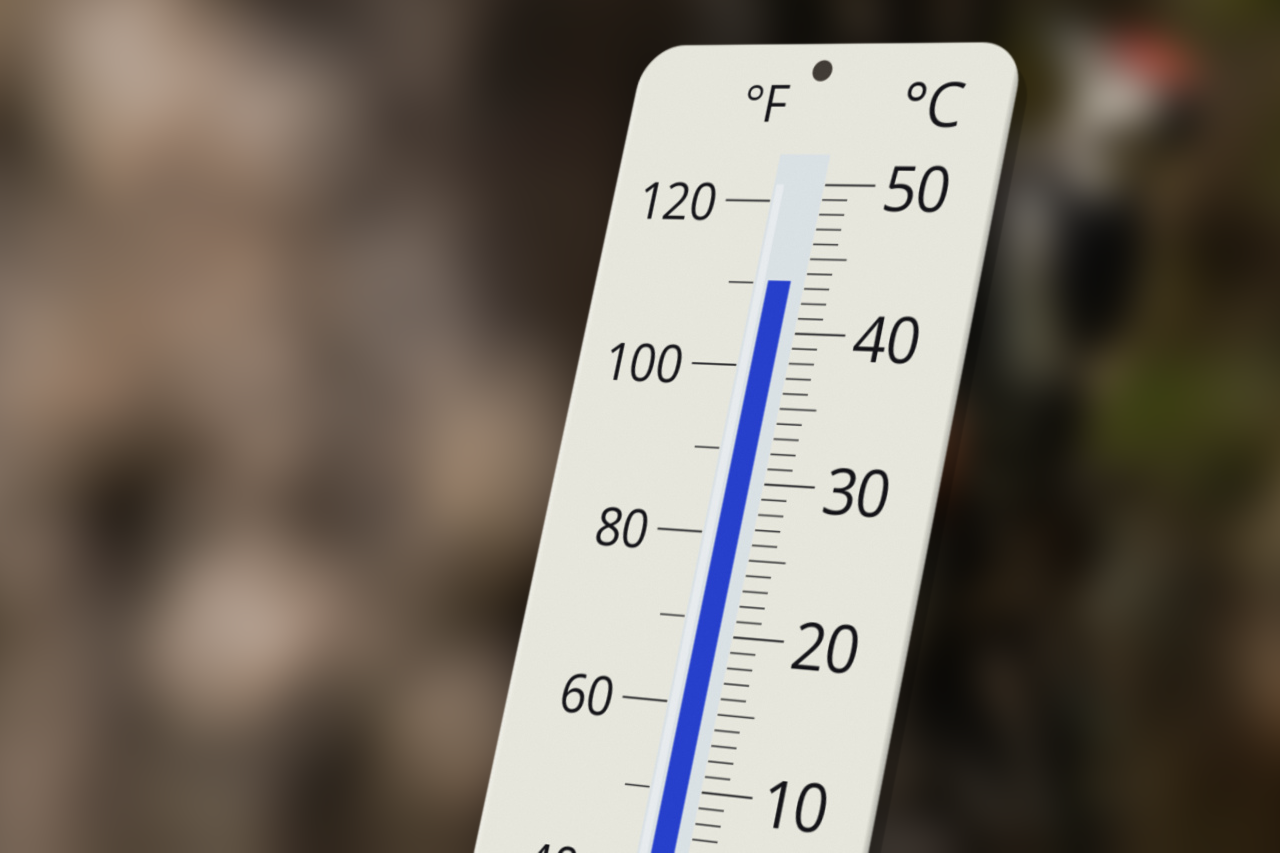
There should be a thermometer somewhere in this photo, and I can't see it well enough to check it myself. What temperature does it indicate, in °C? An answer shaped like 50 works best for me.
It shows 43.5
